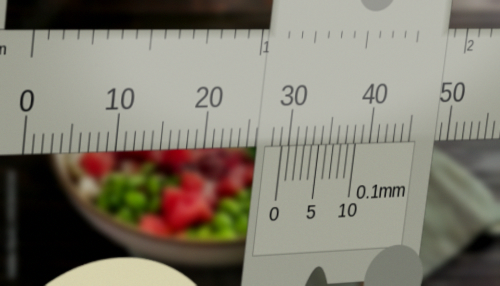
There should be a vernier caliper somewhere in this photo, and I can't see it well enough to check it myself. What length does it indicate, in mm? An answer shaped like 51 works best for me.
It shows 29.2
